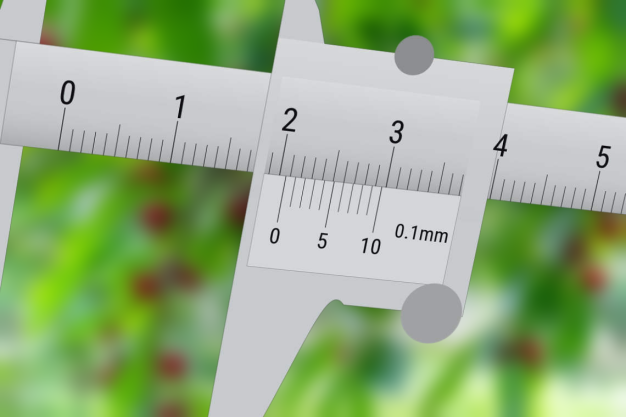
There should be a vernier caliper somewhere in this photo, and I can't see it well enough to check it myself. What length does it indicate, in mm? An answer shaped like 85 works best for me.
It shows 20.6
